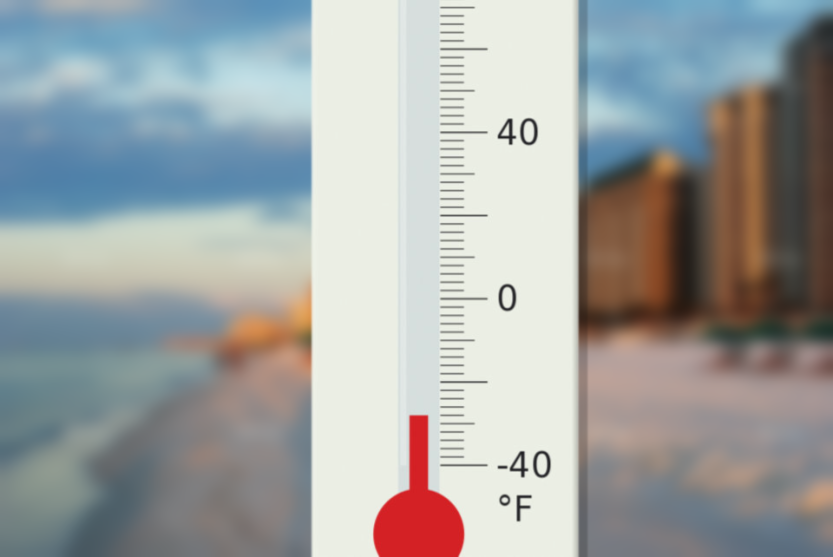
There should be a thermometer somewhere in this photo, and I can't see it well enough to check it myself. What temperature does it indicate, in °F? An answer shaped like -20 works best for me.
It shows -28
